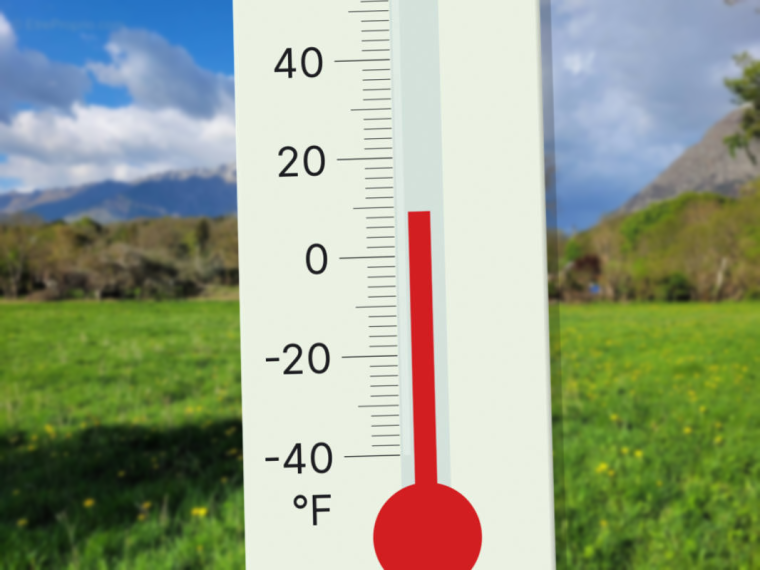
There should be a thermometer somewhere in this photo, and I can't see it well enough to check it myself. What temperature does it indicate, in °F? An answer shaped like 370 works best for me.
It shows 9
